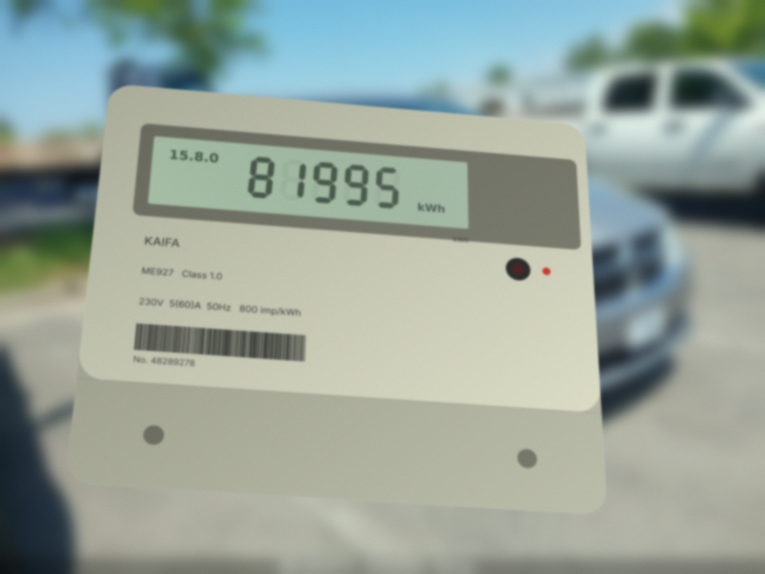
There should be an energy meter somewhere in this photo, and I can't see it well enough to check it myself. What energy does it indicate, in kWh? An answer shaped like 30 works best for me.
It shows 81995
